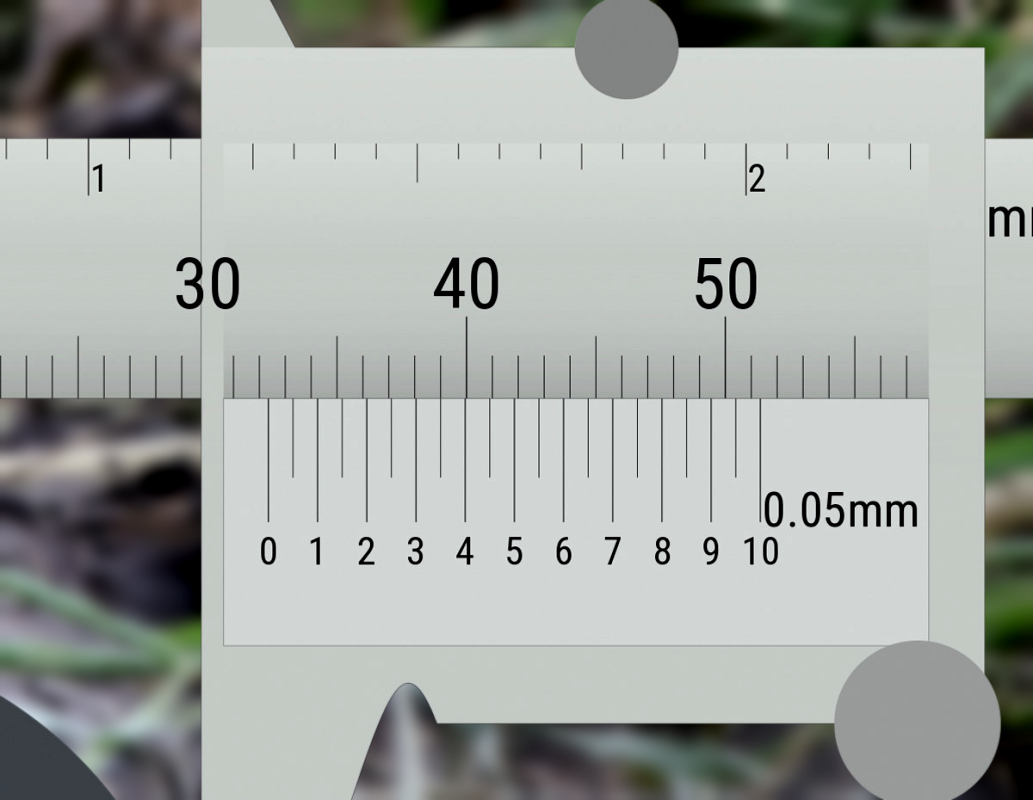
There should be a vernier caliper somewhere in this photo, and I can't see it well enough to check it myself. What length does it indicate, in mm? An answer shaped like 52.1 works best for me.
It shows 32.35
